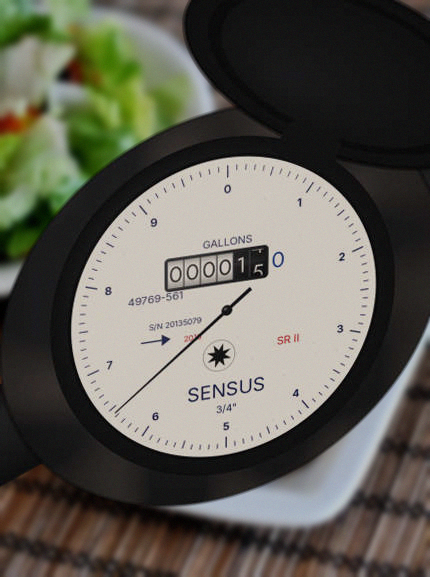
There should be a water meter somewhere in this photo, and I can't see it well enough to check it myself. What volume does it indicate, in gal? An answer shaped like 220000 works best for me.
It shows 146.4
